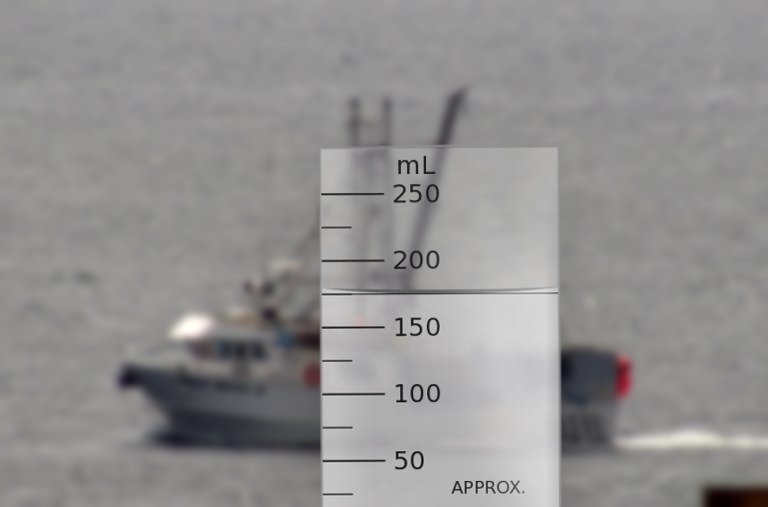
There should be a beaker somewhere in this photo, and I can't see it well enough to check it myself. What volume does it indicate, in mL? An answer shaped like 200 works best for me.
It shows 175
